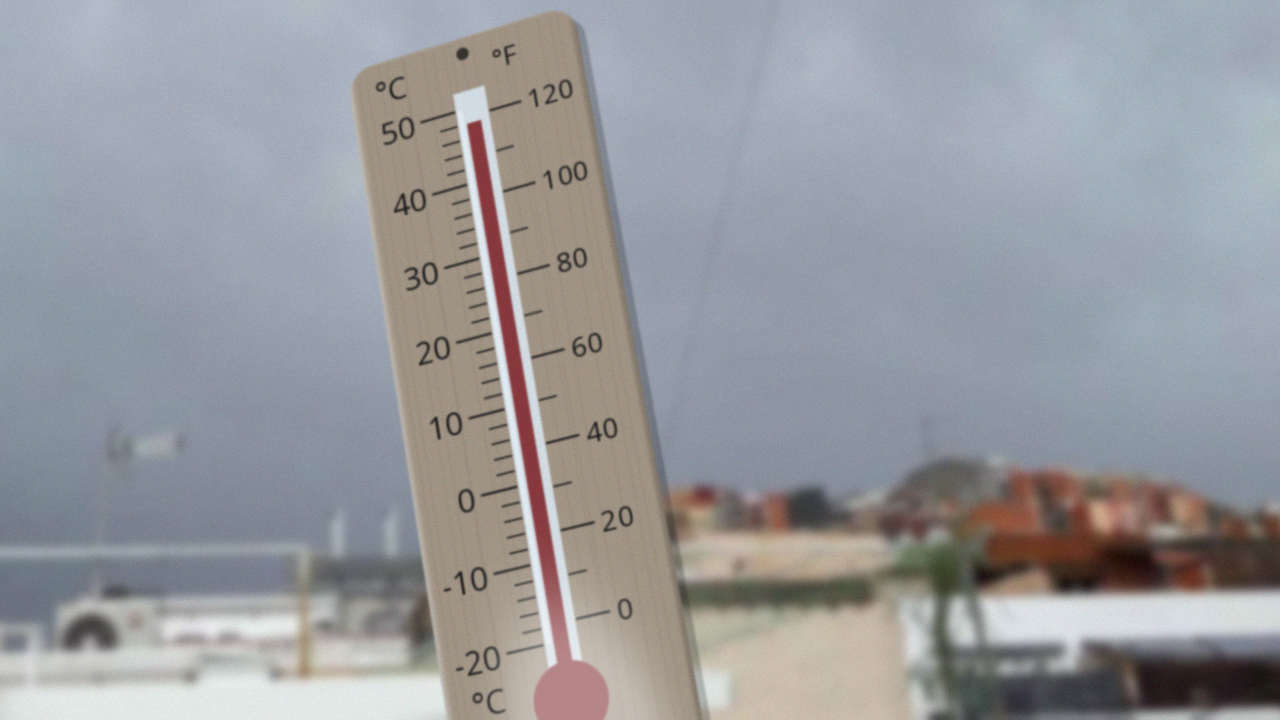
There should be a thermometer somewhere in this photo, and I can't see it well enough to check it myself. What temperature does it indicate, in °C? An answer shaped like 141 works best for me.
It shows 48
